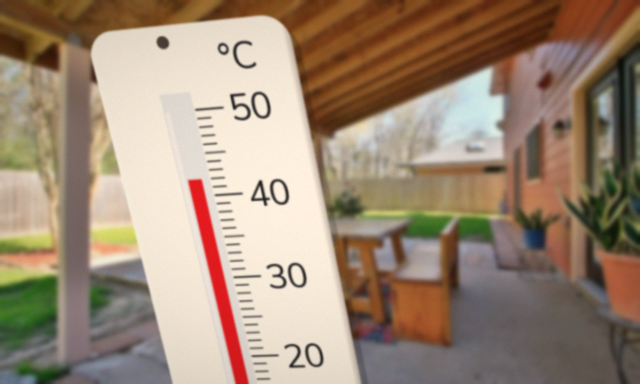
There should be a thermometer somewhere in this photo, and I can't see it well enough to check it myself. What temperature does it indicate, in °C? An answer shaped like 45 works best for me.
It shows 42
